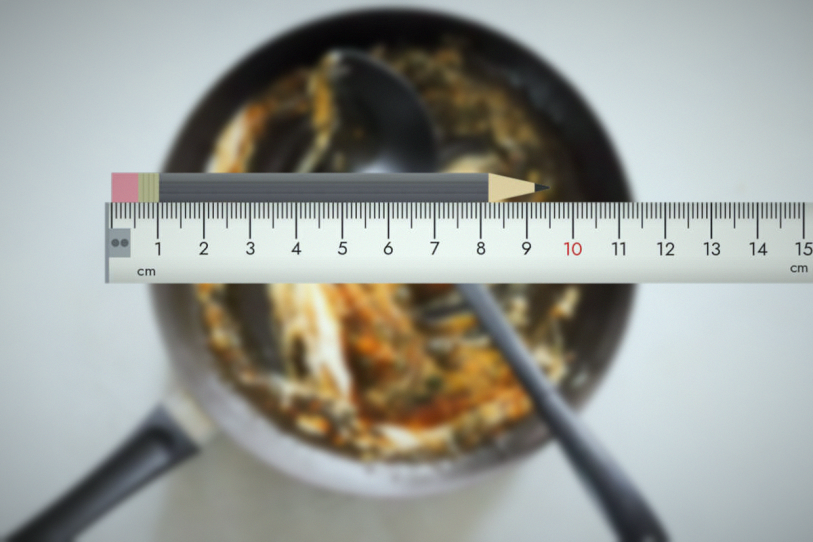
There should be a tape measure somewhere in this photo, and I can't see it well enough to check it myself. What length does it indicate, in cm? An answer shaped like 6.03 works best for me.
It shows 9.5
